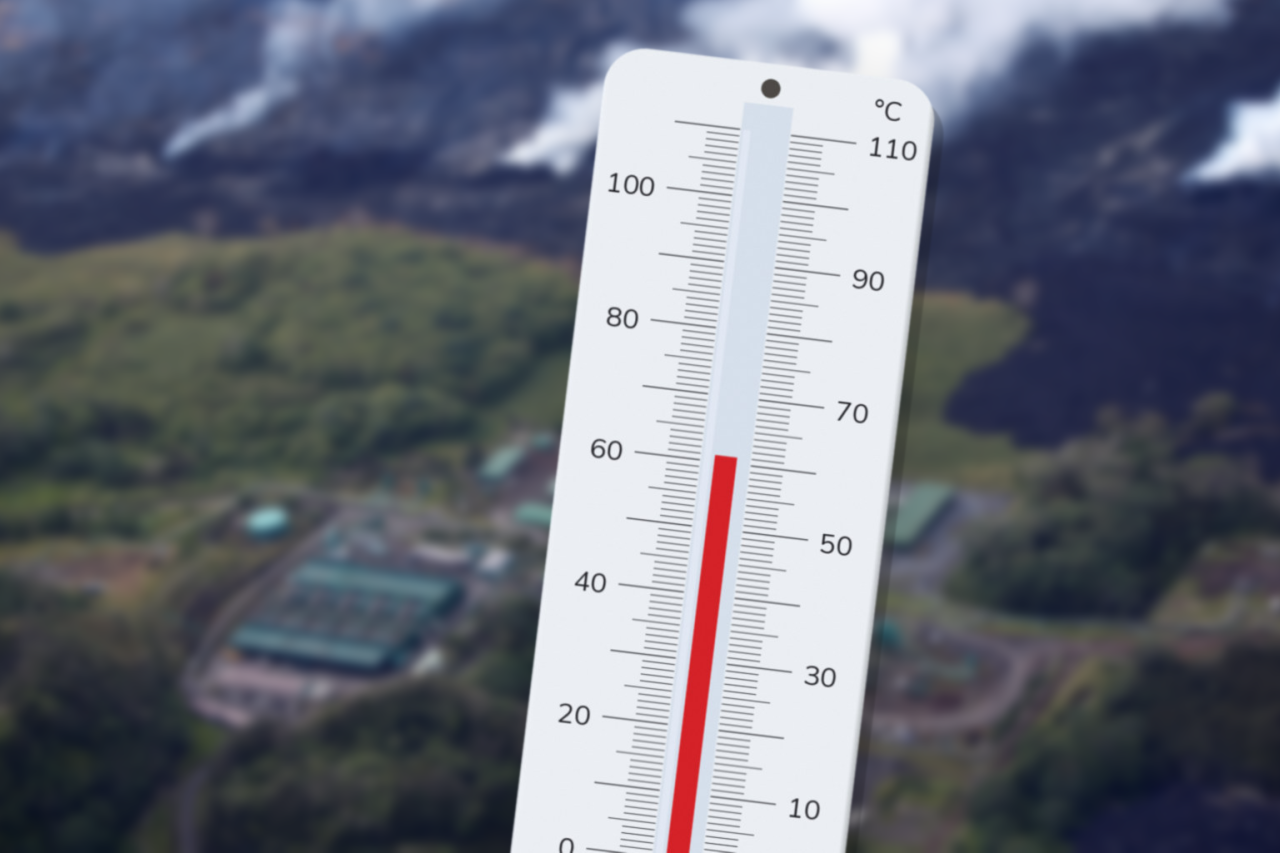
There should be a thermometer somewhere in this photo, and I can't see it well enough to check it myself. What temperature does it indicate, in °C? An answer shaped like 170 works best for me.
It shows 61
